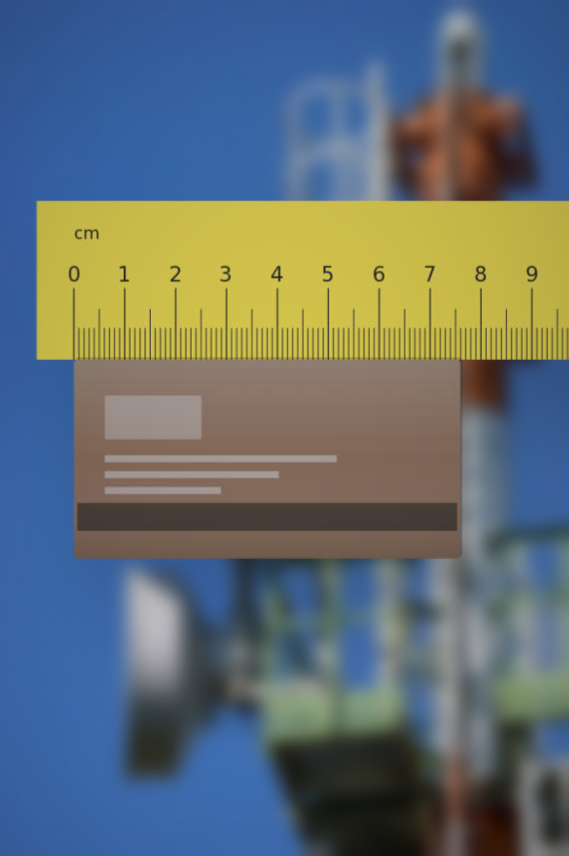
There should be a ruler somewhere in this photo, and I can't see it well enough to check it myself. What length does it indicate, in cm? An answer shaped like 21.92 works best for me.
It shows 7.6
